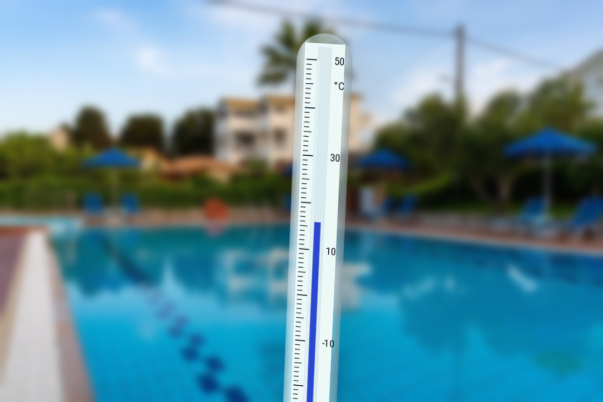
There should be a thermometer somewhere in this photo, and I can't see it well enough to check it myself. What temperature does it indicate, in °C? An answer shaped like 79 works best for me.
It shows 16
